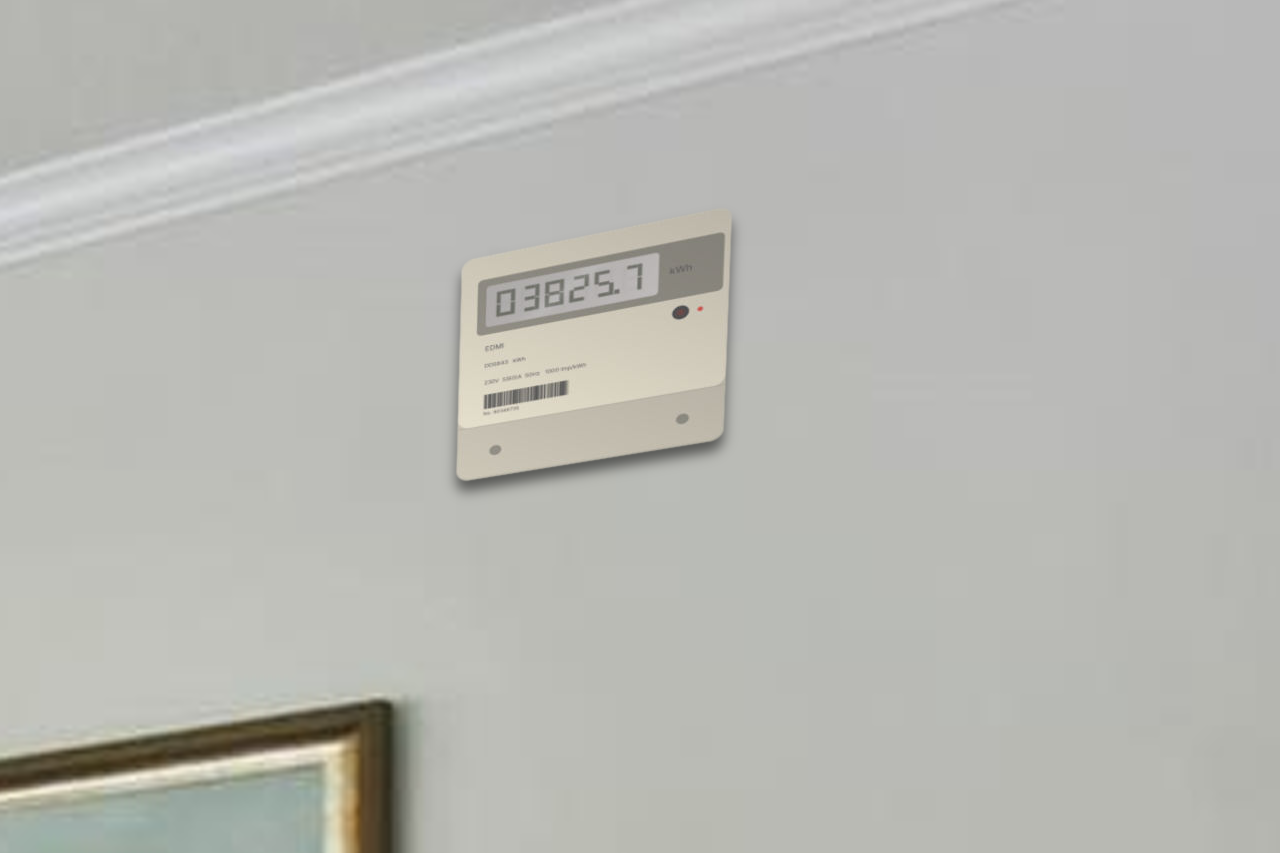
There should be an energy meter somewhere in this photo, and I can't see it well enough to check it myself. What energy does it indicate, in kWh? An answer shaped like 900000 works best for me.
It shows 3825.7
